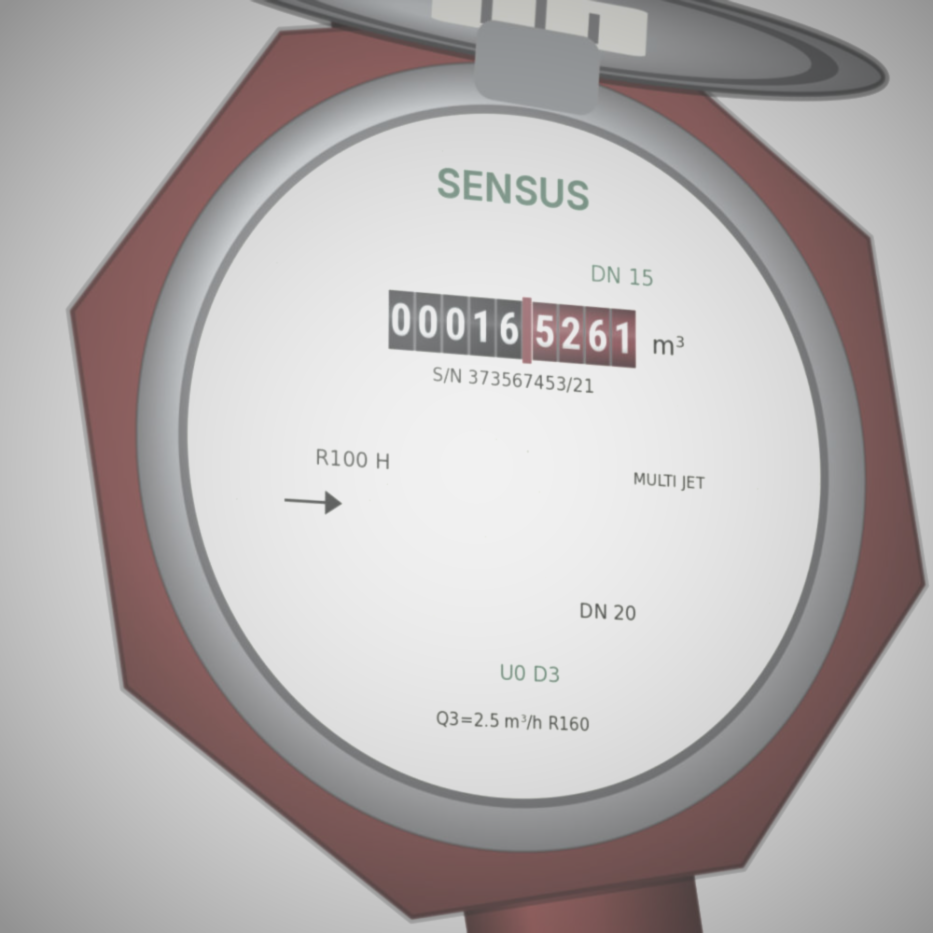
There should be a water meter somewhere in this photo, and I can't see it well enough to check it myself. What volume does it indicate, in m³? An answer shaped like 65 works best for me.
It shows 16.5261
